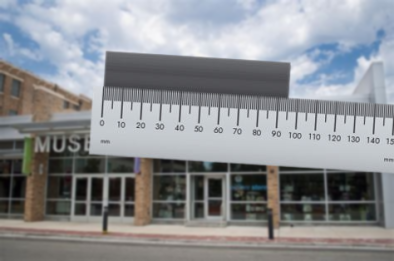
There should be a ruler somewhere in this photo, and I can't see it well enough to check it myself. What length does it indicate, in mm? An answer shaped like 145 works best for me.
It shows 95
